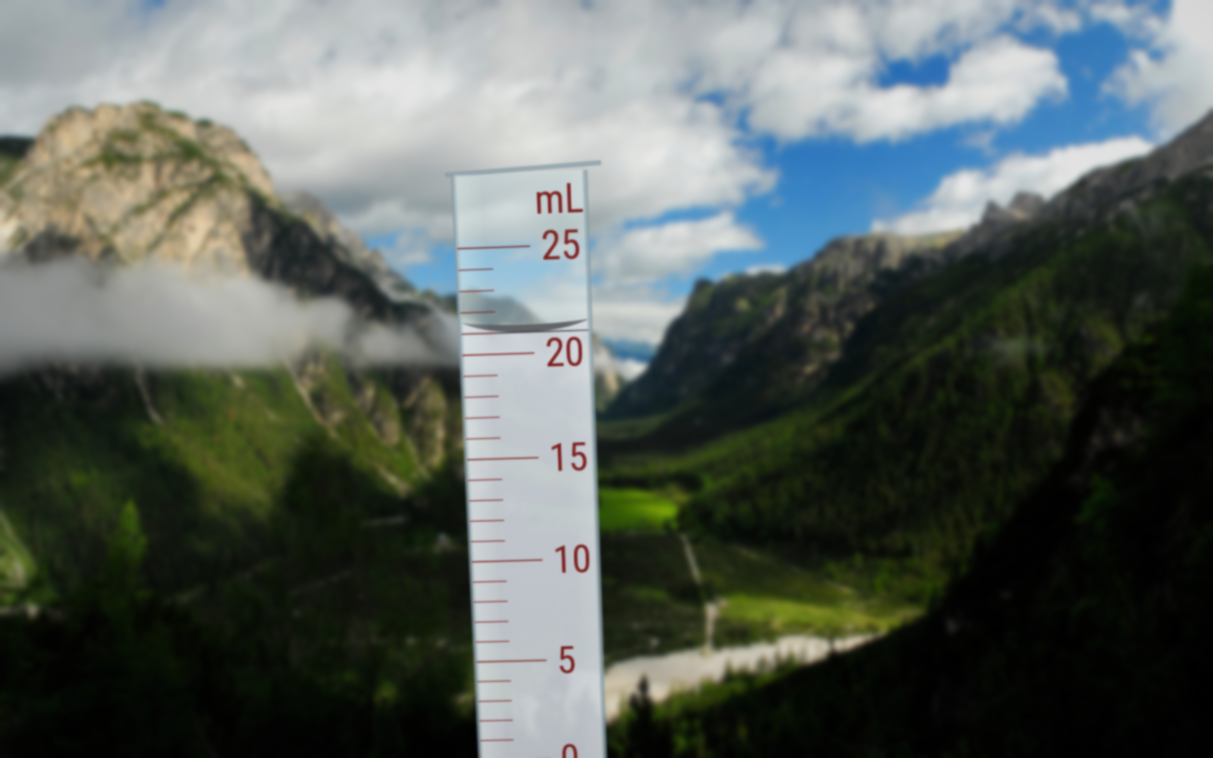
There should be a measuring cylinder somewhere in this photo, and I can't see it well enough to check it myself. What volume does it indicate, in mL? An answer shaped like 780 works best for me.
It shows 21
